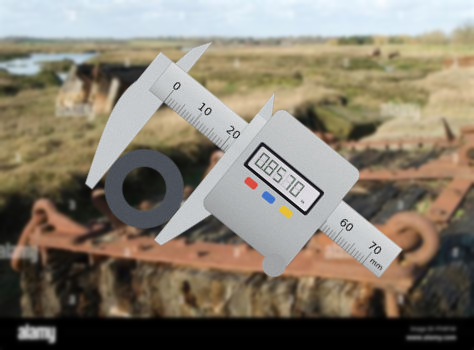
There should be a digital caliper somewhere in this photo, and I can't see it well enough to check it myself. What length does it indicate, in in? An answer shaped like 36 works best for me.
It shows 0.8570
